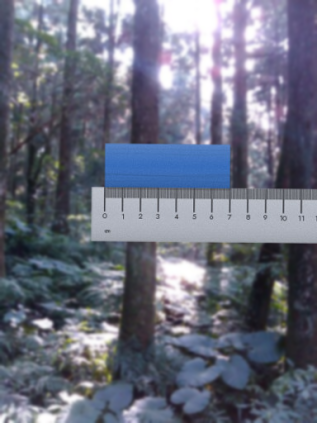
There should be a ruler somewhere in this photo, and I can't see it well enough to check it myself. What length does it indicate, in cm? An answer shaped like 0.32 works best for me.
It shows 7
